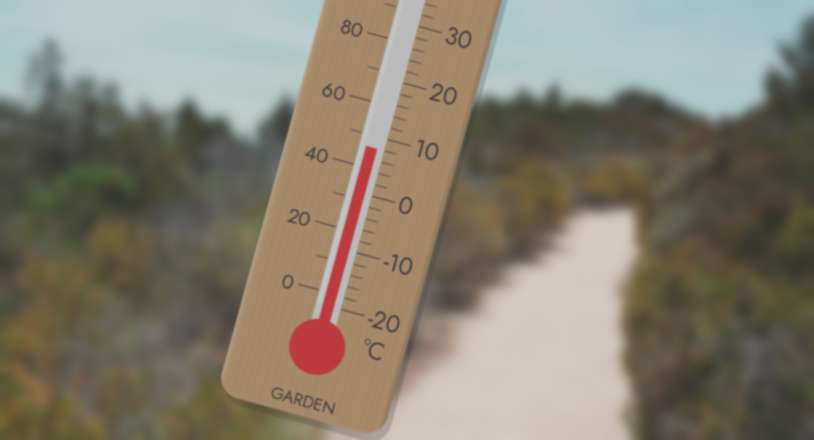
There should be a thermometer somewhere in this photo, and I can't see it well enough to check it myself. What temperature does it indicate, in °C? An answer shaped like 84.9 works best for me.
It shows 8
